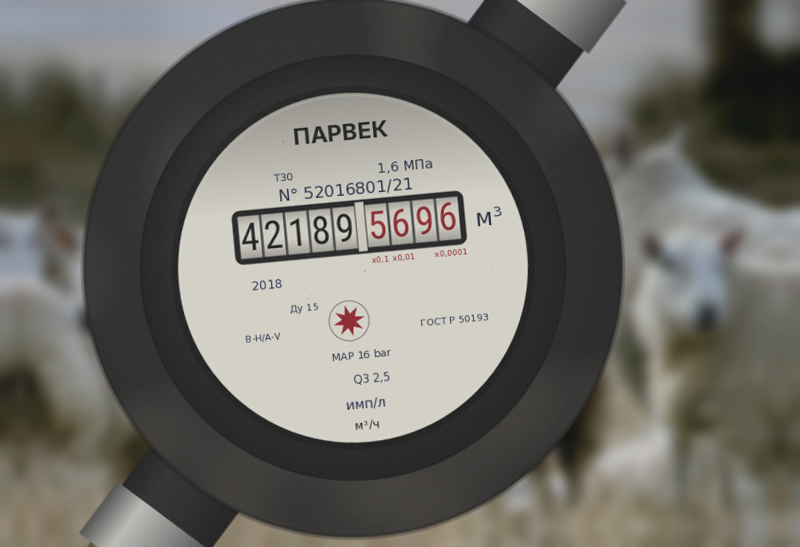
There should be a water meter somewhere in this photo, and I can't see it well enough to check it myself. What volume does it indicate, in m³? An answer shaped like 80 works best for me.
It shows 42189.5696
